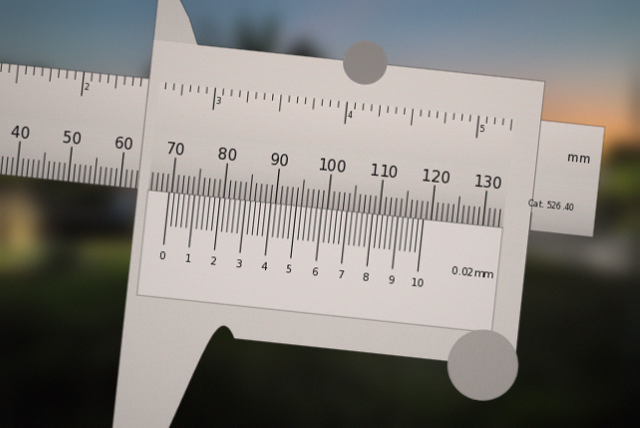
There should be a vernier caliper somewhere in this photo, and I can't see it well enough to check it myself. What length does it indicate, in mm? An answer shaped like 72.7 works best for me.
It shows 69.5
